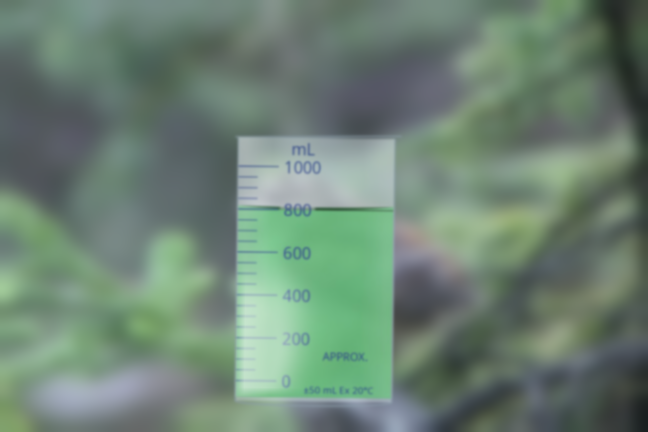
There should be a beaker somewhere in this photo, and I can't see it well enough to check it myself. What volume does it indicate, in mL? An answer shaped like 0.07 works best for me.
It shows 800
